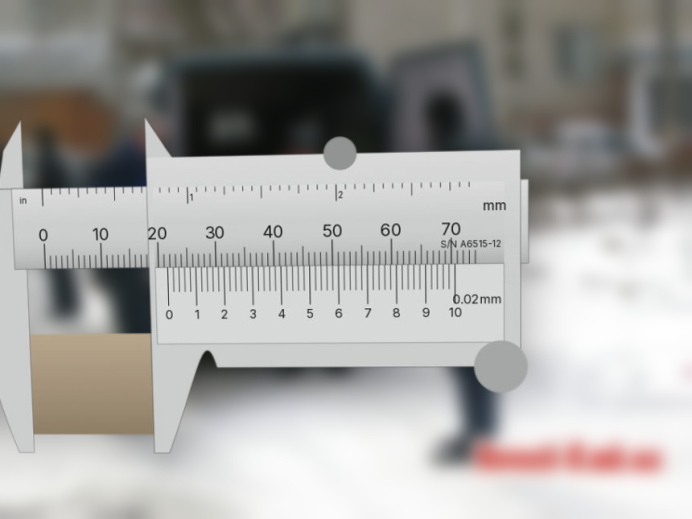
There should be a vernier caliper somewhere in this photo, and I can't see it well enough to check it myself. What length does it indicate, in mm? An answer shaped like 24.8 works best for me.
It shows 21.6
